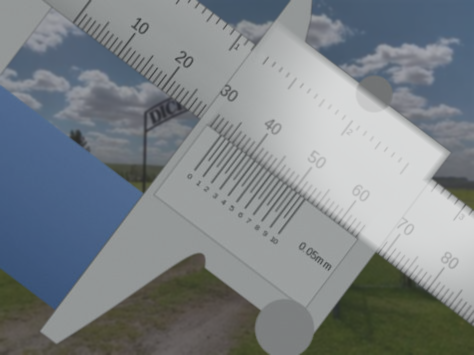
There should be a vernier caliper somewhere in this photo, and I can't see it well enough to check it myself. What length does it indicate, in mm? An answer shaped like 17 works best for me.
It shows 33.5
